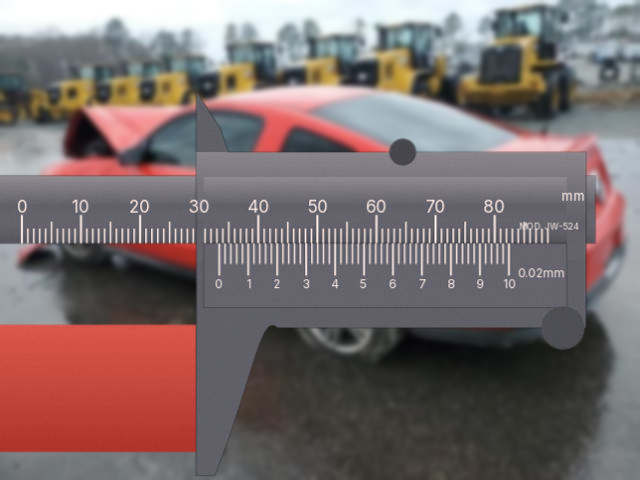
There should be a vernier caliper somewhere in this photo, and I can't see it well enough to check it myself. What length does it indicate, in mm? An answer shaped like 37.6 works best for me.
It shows 33.4
